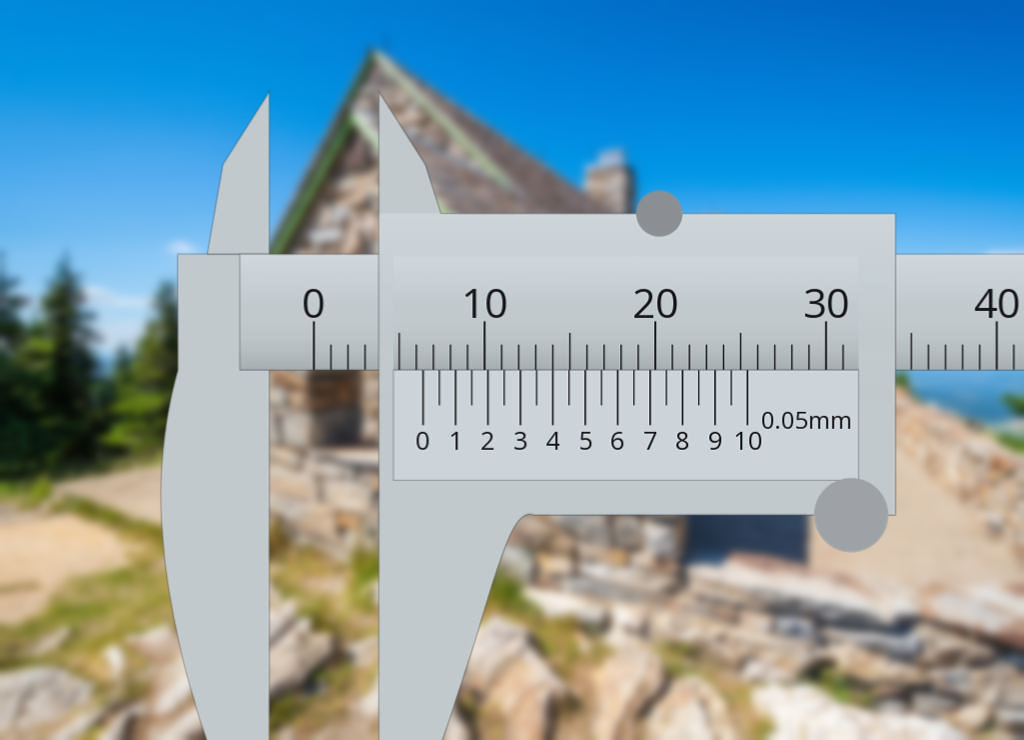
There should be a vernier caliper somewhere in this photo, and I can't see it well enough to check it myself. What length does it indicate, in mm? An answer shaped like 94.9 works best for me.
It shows 6.4
